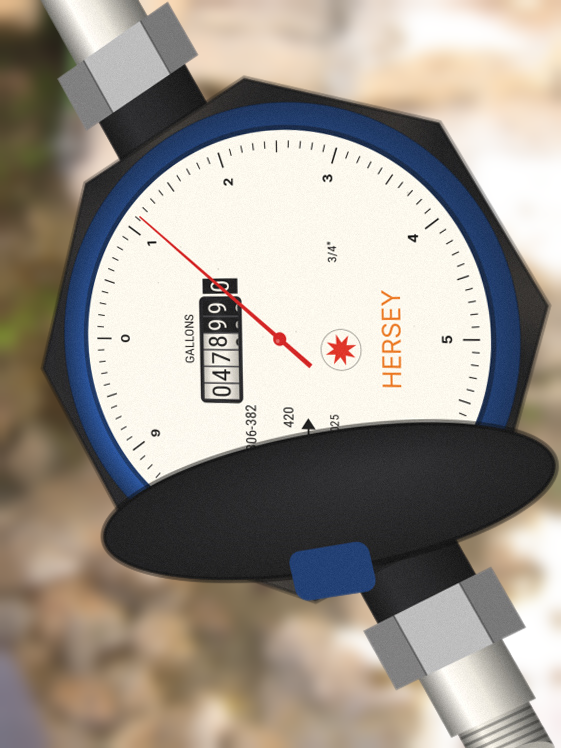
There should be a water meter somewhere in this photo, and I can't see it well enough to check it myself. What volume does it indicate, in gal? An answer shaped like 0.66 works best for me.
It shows 478991.1
